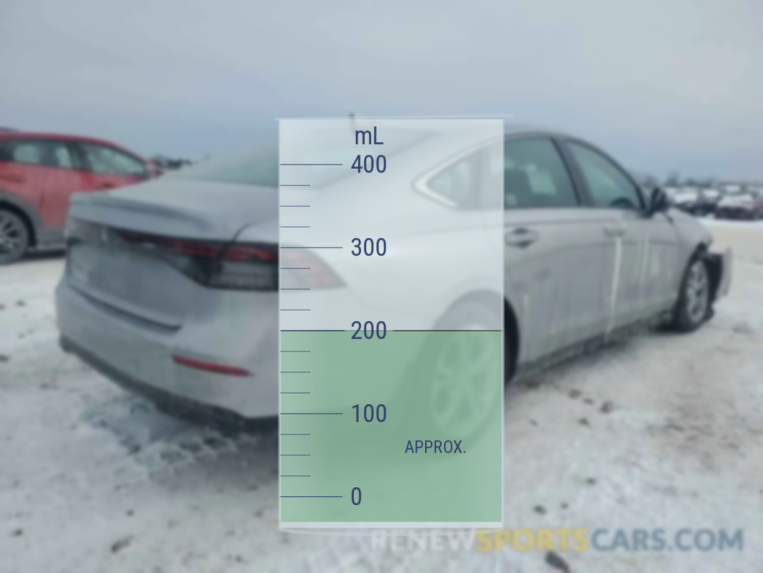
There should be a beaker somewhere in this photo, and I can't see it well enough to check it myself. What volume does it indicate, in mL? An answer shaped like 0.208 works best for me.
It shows 200
